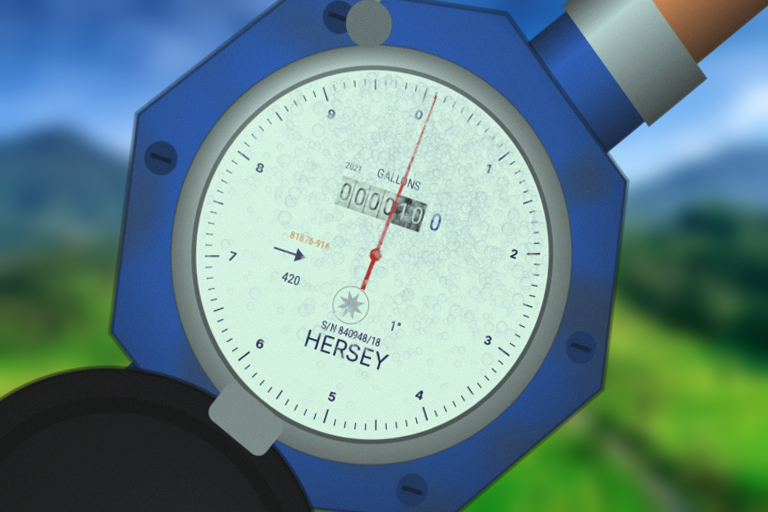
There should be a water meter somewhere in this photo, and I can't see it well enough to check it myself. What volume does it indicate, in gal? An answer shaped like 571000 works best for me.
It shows 100.1
